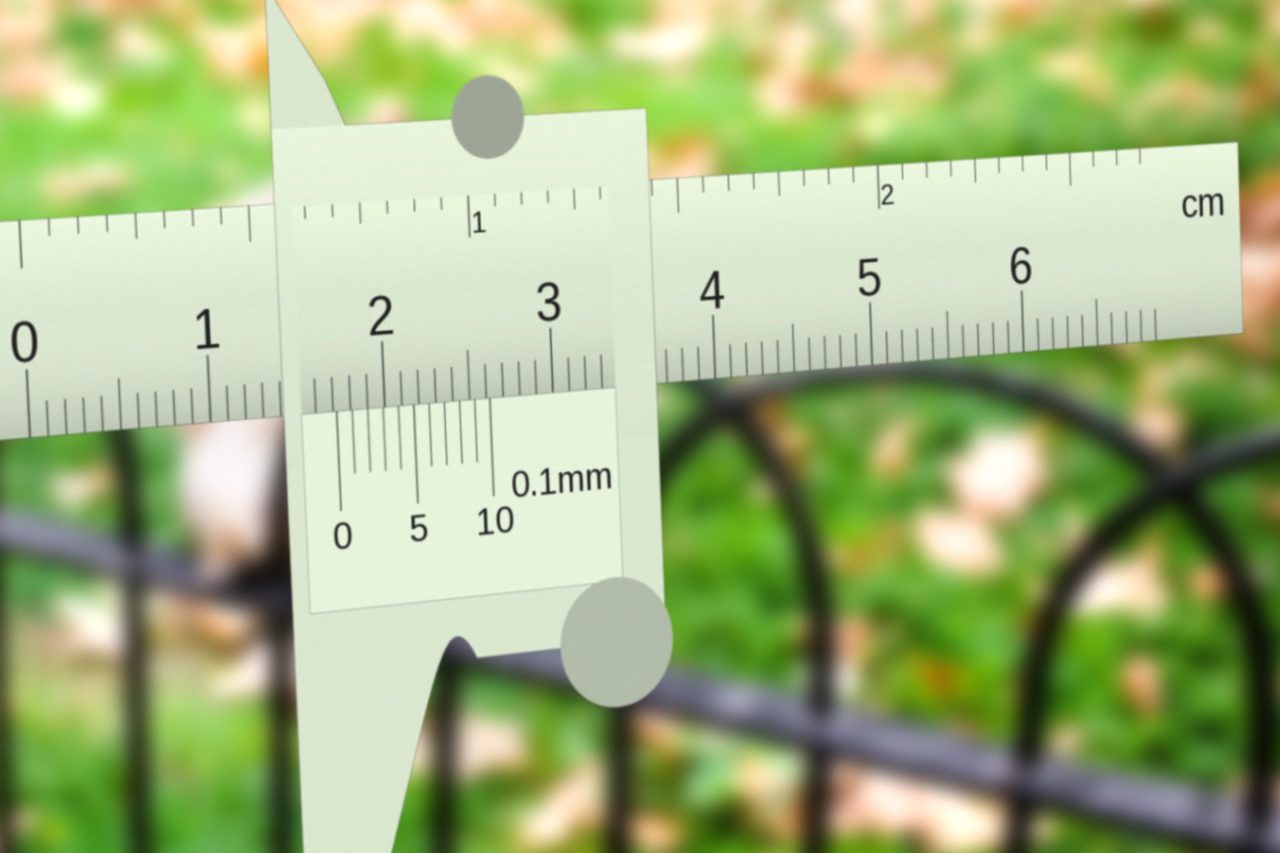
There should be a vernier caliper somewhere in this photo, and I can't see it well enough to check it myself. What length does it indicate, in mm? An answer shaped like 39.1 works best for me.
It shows 17.2
